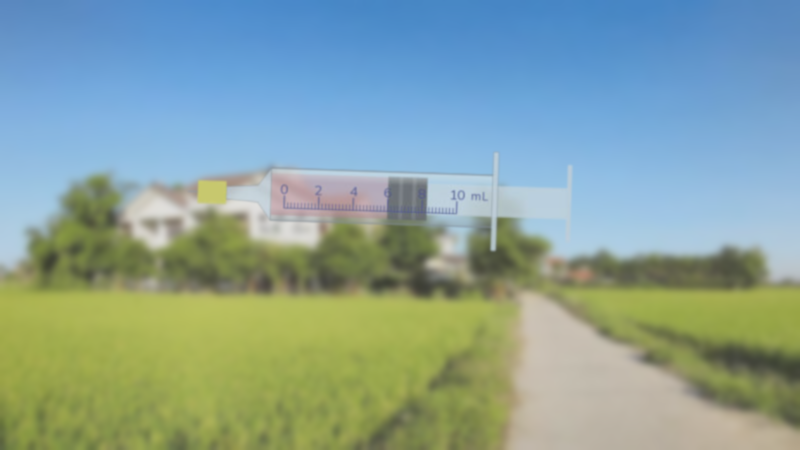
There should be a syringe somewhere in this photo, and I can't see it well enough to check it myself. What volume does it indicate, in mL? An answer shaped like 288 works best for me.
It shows 6
